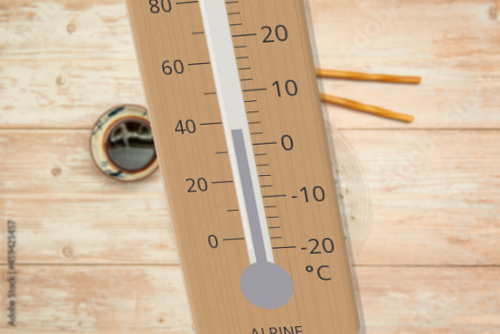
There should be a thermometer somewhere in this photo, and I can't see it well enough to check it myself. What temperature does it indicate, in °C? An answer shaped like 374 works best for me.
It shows 3
